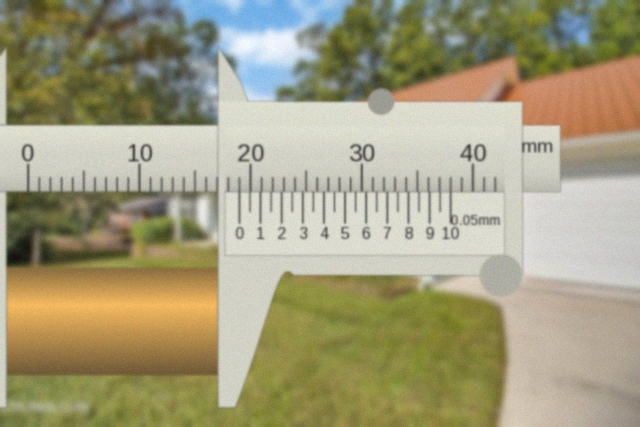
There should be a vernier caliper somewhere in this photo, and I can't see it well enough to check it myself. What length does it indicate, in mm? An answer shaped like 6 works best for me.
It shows 19.0
